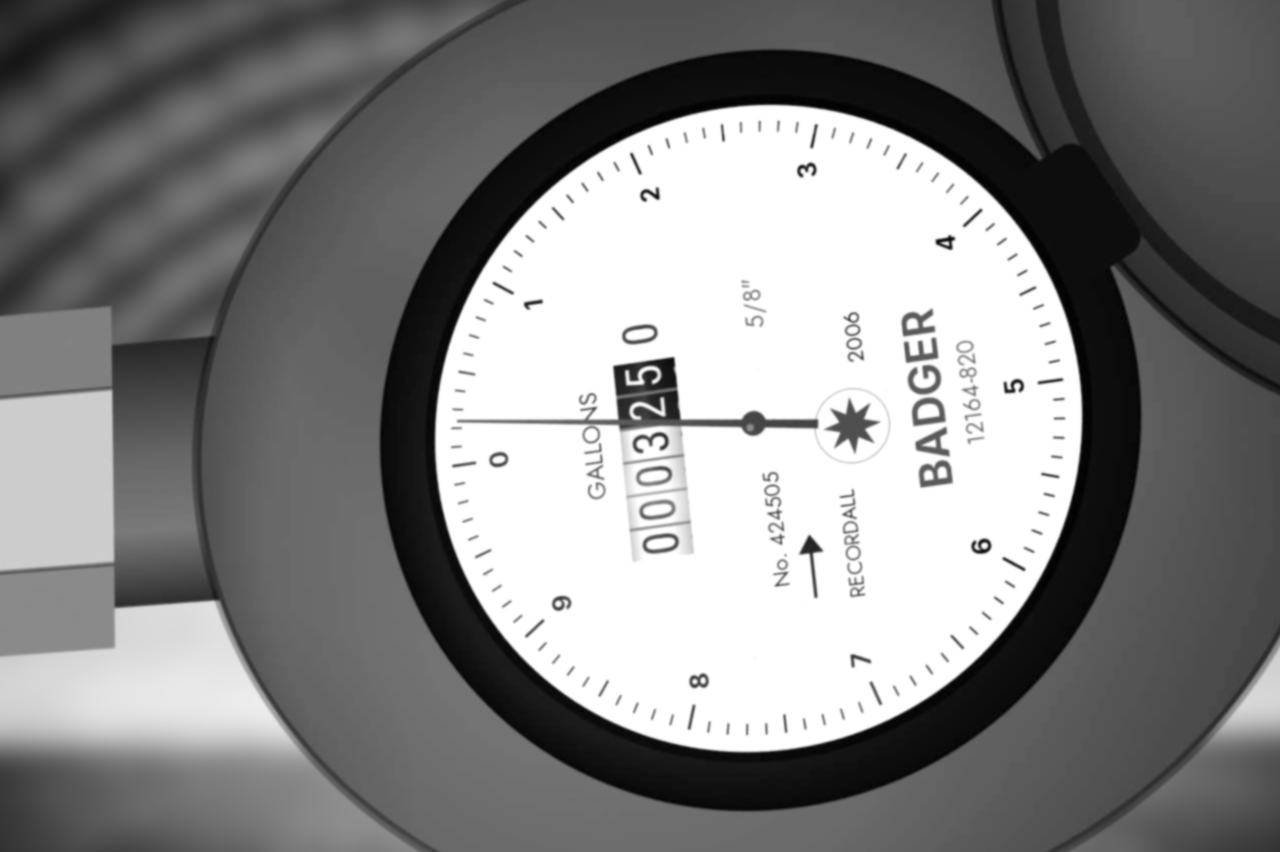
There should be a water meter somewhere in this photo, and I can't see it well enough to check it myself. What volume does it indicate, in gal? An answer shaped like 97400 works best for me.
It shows 3250.2
